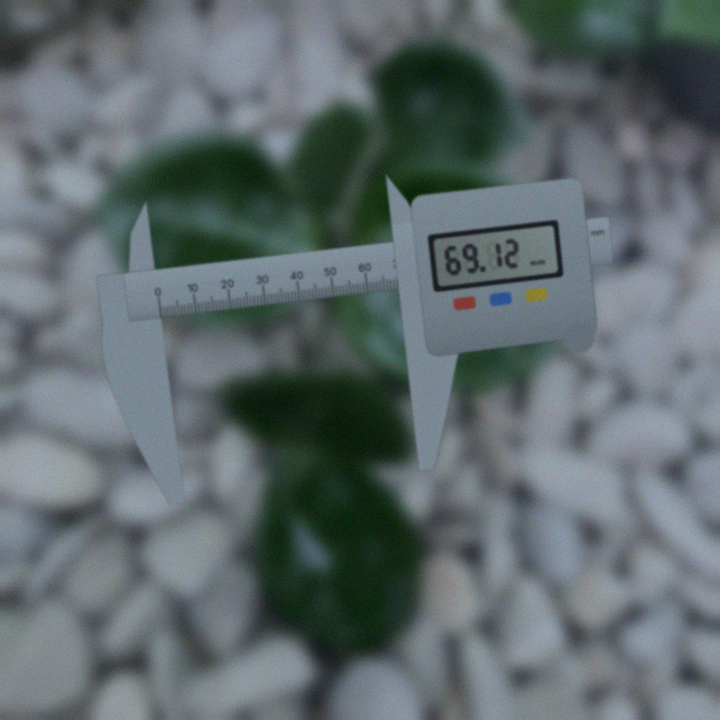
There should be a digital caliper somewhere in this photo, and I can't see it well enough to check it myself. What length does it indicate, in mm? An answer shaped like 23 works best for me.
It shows 69.12
